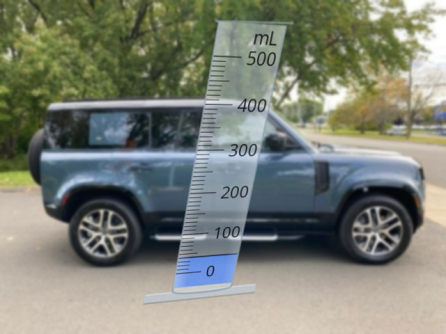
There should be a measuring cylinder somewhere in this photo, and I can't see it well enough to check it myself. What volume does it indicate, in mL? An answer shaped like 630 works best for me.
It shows 40
